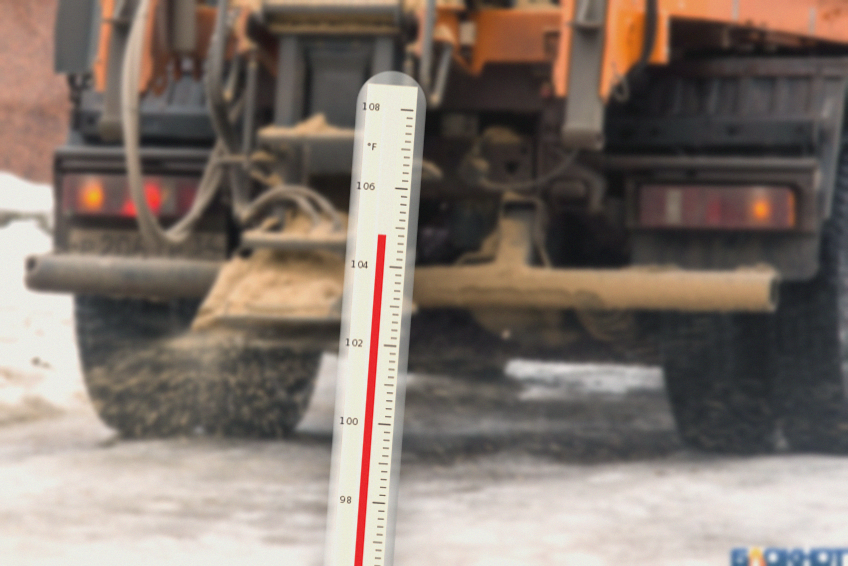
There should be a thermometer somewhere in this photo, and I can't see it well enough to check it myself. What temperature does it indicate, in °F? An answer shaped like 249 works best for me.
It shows 104.8
